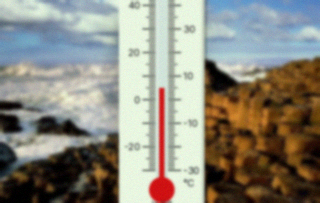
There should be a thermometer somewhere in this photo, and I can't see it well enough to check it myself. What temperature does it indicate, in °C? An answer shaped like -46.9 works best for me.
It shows 5
